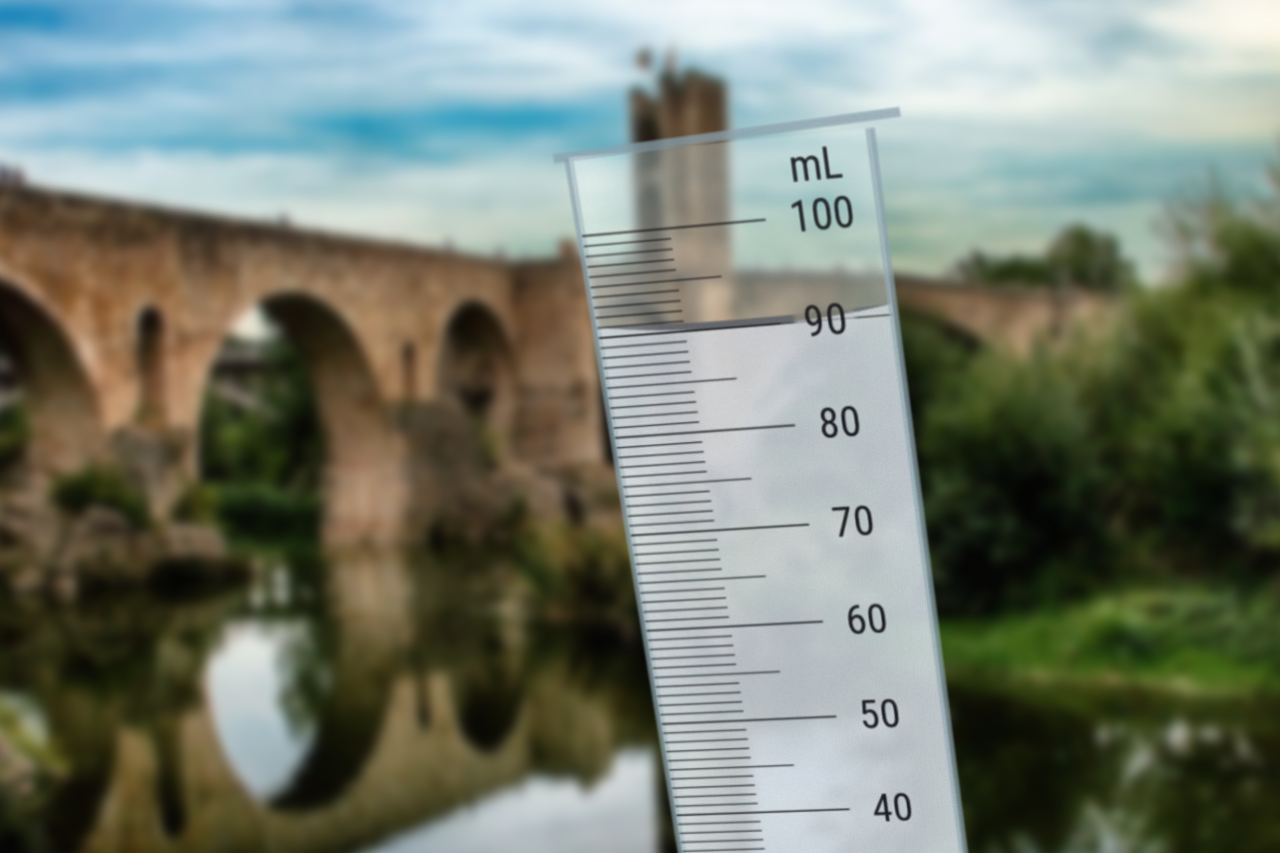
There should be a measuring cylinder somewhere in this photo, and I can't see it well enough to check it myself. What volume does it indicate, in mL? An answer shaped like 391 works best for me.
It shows 90
